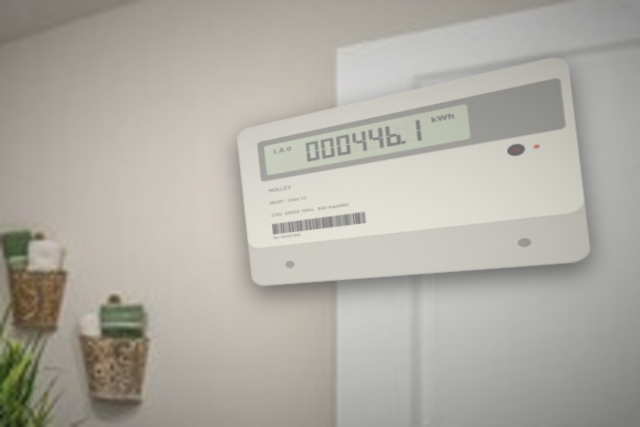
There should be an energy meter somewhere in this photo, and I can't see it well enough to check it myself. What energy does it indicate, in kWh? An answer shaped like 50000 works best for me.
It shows 446.1
